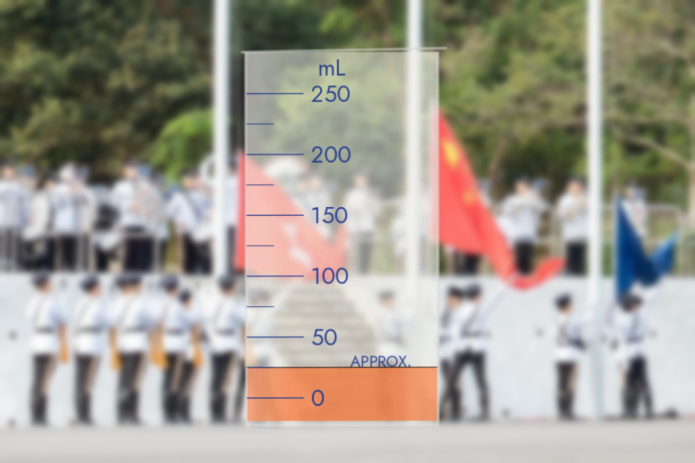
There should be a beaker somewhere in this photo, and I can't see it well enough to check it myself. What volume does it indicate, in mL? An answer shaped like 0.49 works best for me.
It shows 25
